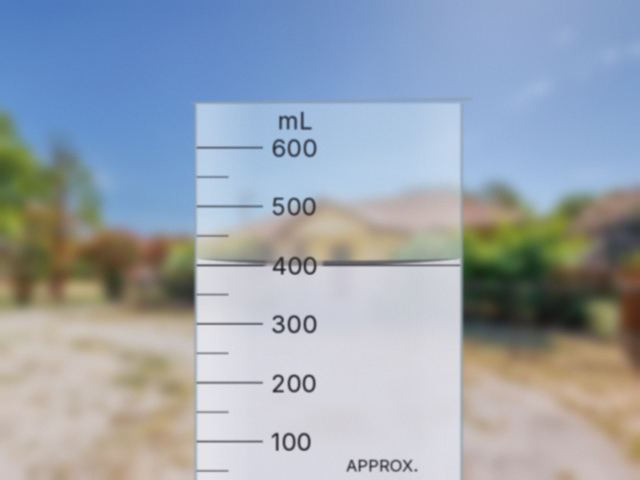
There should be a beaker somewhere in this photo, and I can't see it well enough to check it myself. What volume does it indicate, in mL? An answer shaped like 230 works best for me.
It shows 400
